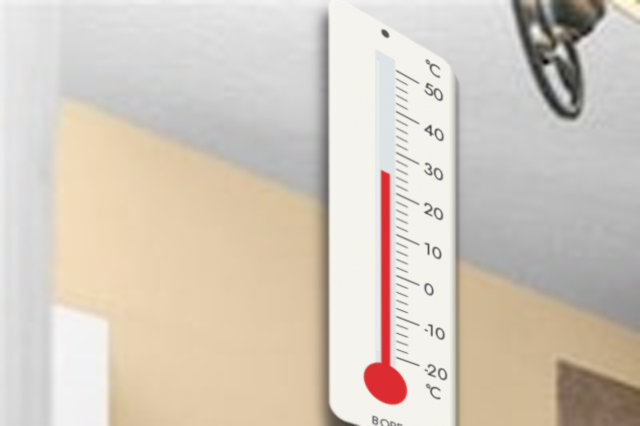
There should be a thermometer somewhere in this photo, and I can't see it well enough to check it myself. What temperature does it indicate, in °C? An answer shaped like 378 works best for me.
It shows 24
